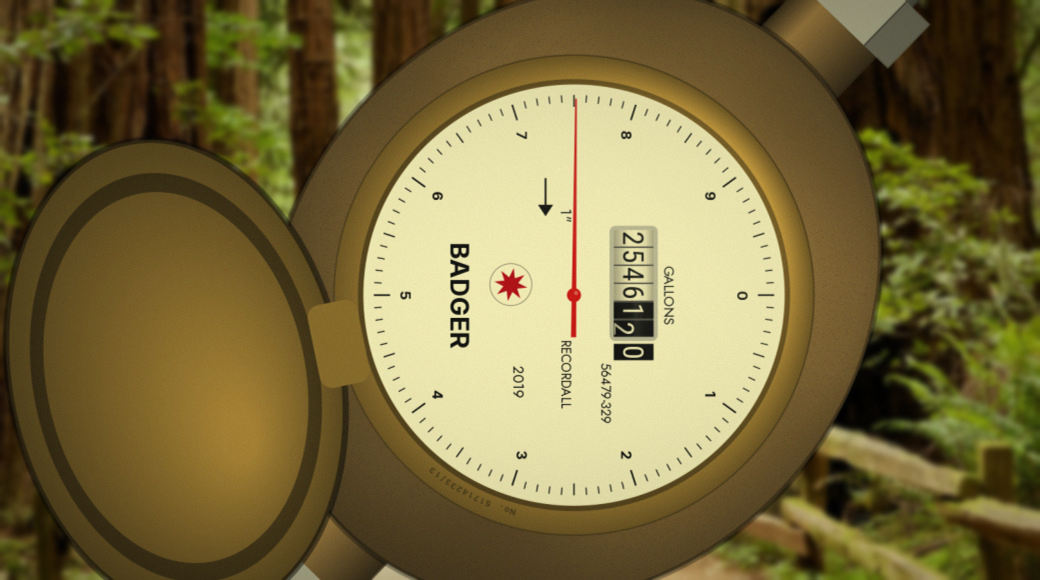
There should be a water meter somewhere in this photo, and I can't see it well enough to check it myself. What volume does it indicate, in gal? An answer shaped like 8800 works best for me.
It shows 2546117.5
